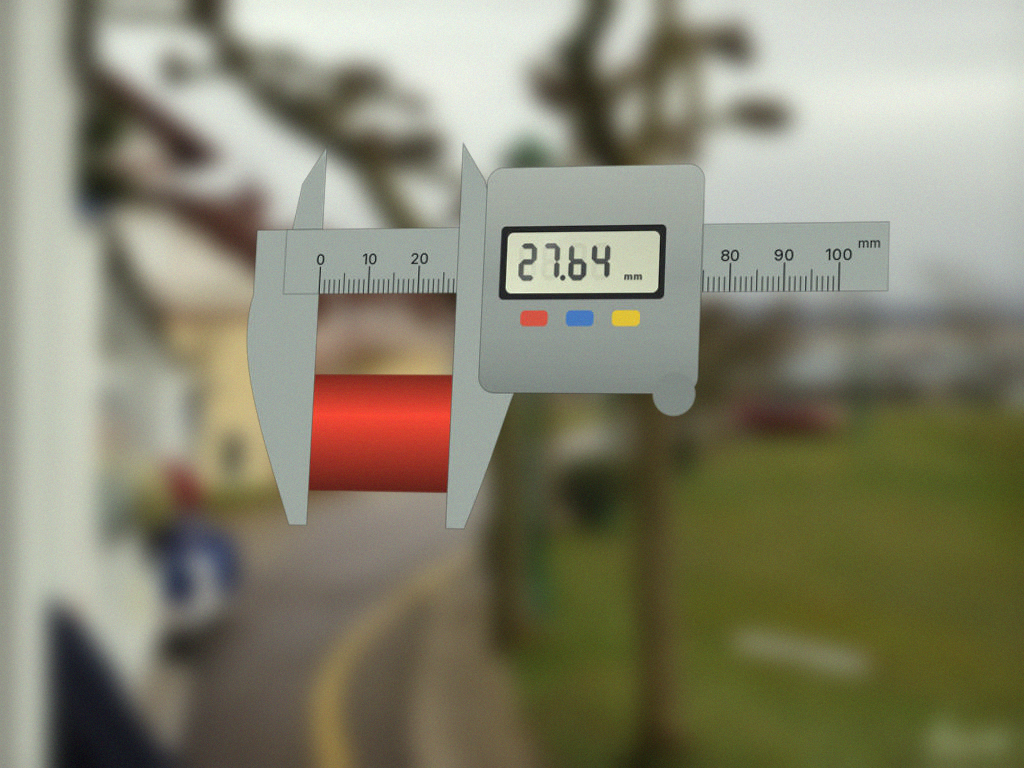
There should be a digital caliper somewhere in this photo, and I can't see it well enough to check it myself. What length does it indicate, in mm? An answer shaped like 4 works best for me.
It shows 27.64
